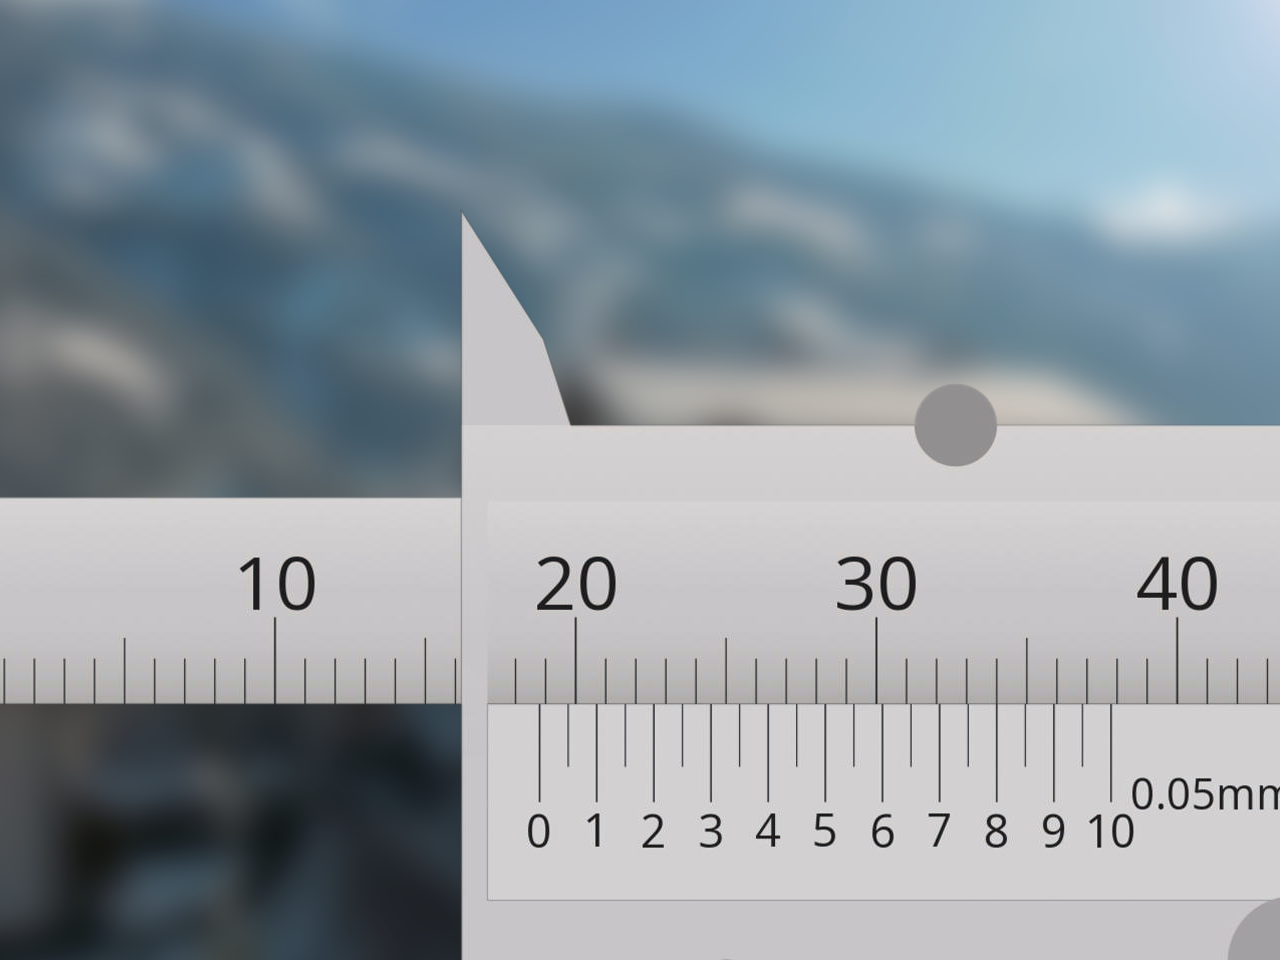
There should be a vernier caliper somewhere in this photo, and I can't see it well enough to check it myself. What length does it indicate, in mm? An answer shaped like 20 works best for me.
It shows 18.80
